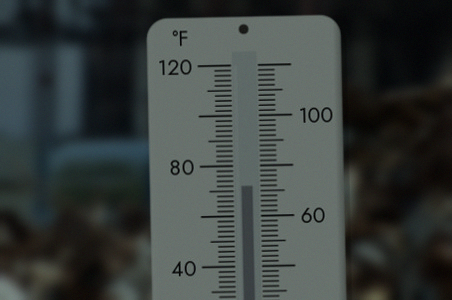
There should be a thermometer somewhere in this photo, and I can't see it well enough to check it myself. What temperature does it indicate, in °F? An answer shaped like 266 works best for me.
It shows 72
